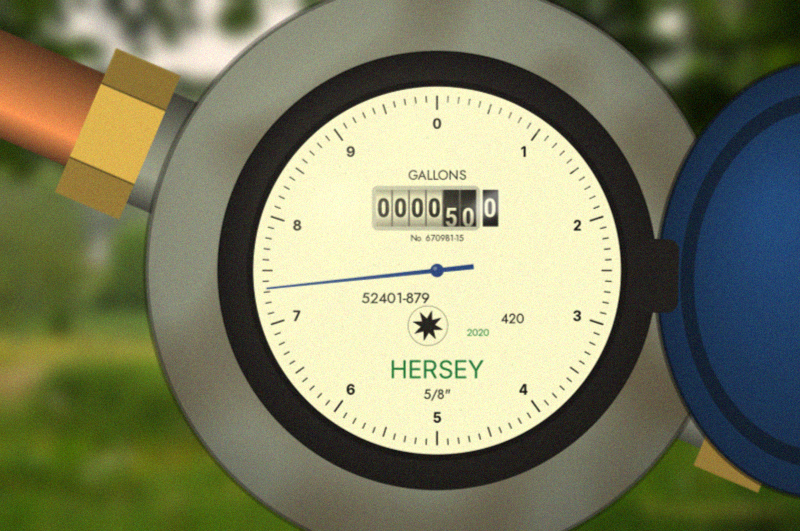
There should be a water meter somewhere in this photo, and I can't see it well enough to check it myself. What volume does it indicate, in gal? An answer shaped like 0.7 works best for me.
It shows 497.3
